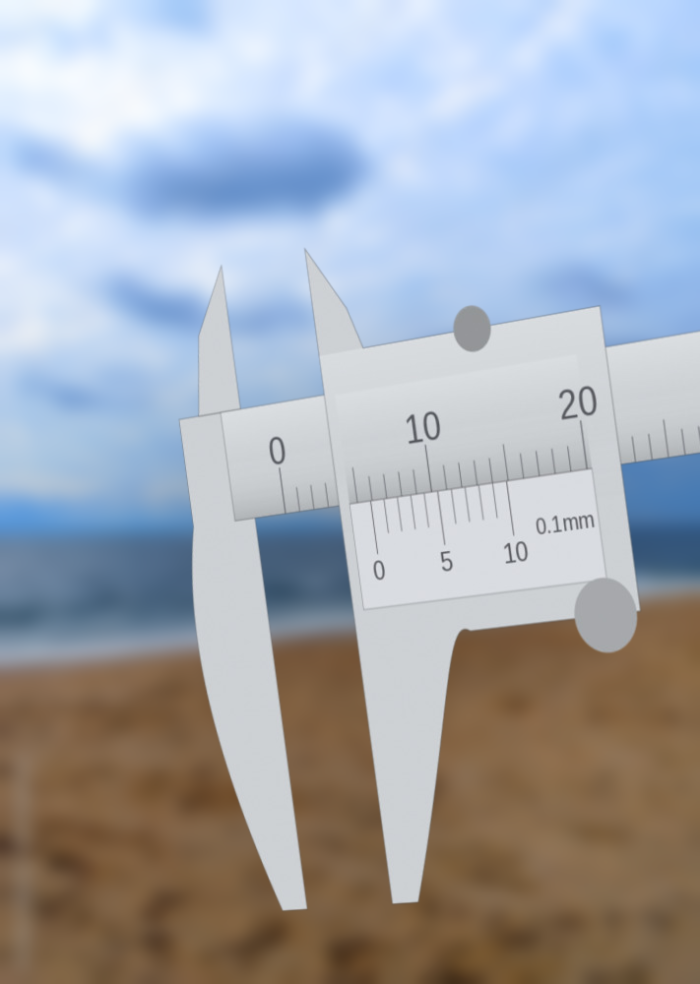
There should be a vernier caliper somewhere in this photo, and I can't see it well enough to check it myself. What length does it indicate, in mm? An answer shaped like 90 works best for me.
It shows 5.9
